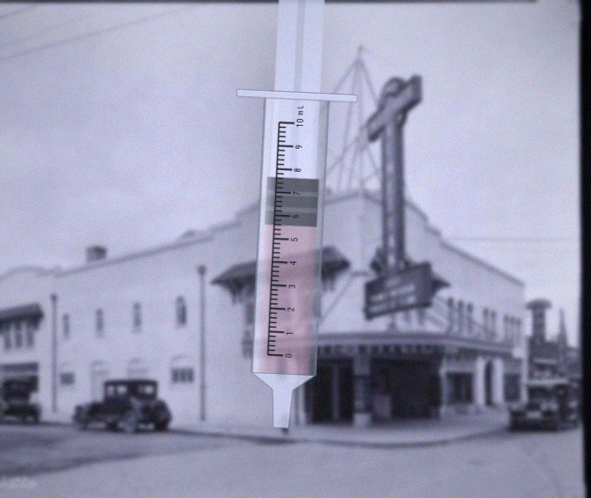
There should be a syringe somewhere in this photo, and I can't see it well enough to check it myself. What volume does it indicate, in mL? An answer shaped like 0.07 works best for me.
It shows 5.6
